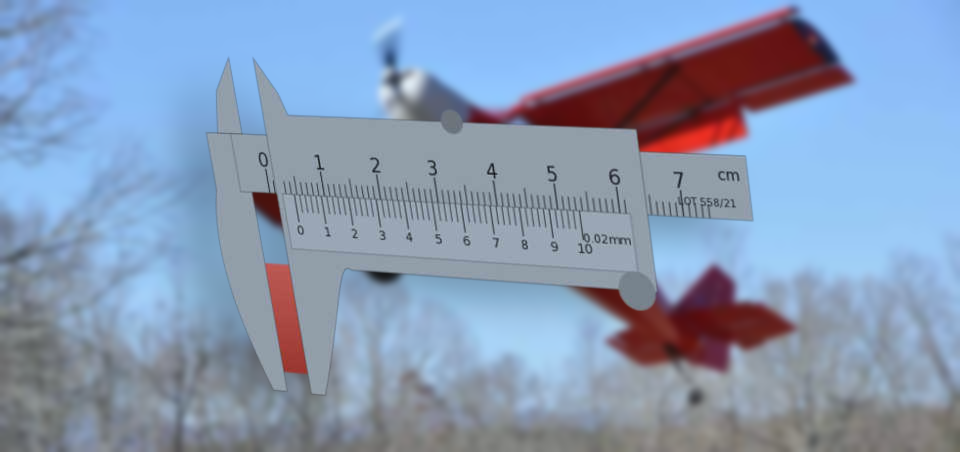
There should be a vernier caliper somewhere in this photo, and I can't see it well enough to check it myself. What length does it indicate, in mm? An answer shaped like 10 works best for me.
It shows 4.5
